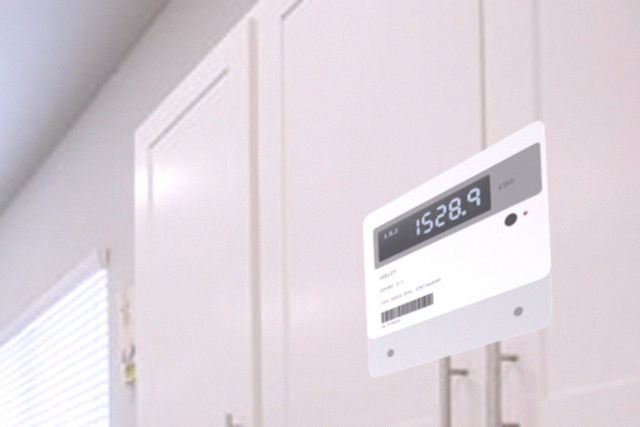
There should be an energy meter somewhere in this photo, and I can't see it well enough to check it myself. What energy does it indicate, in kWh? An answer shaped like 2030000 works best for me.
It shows 1528.9
